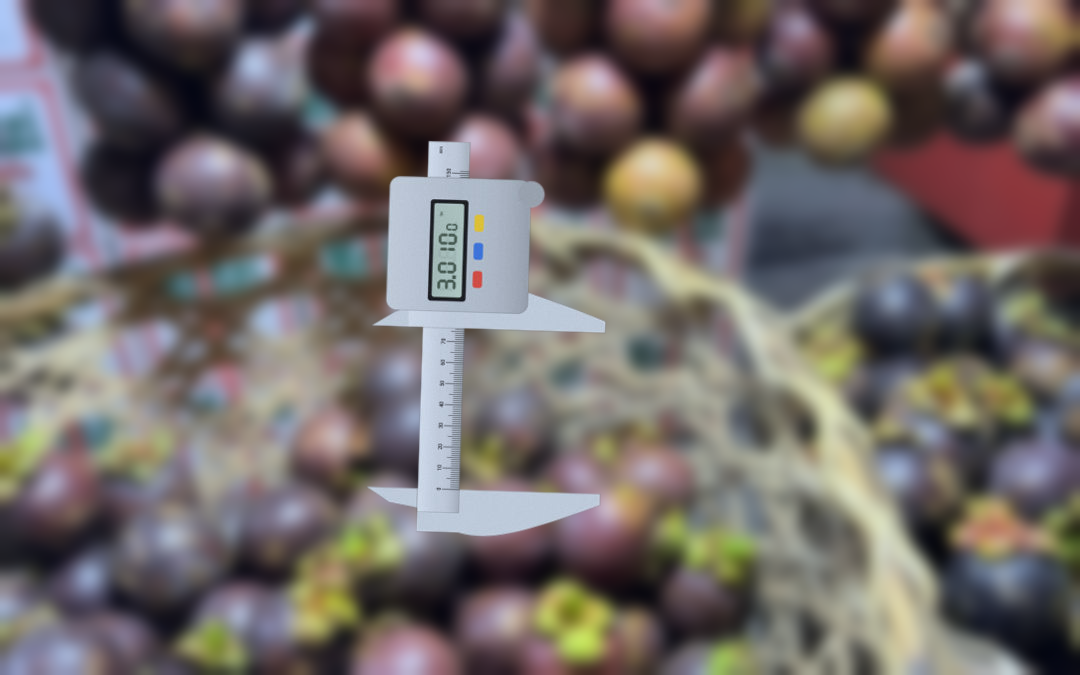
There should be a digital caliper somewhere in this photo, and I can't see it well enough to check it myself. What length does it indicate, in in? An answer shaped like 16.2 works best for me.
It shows 3.0100
